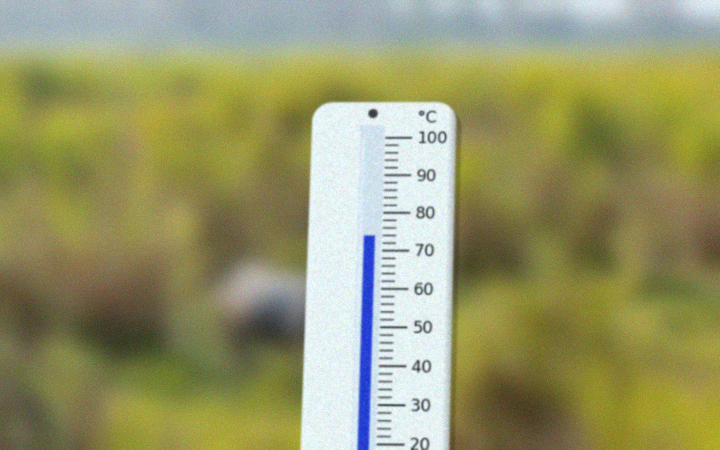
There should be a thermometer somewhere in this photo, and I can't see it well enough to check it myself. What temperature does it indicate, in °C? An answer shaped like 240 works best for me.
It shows 74
